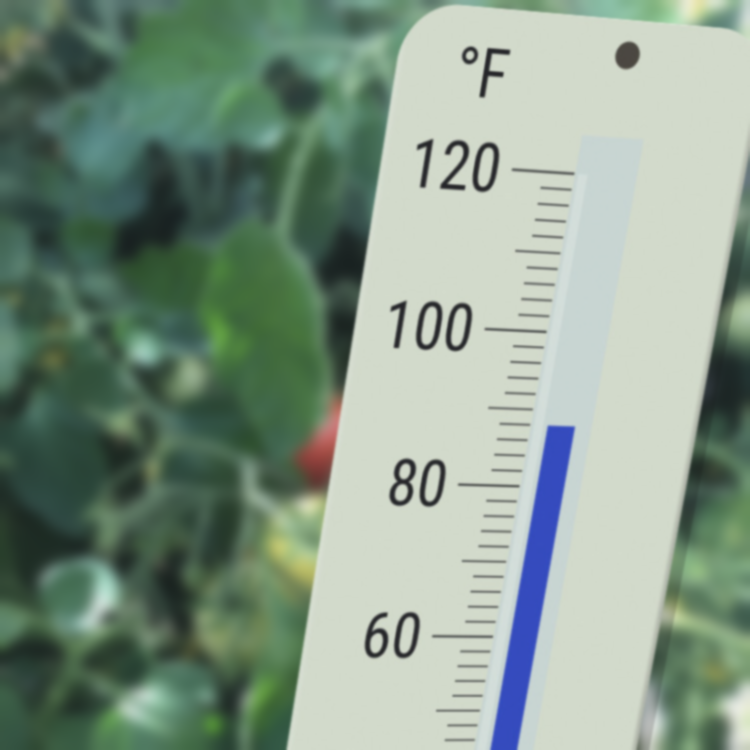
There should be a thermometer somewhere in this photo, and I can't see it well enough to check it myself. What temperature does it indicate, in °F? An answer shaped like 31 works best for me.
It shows 88
